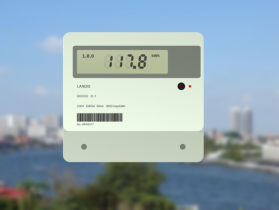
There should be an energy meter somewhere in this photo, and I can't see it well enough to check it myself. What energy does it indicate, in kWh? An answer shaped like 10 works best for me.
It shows 117.8
